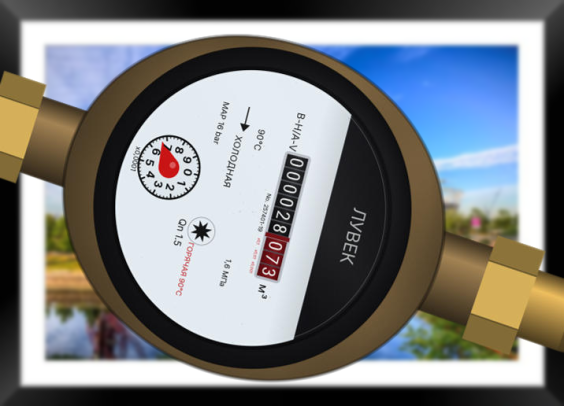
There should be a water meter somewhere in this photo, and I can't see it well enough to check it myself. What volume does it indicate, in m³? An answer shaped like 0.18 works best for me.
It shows 28.0736
